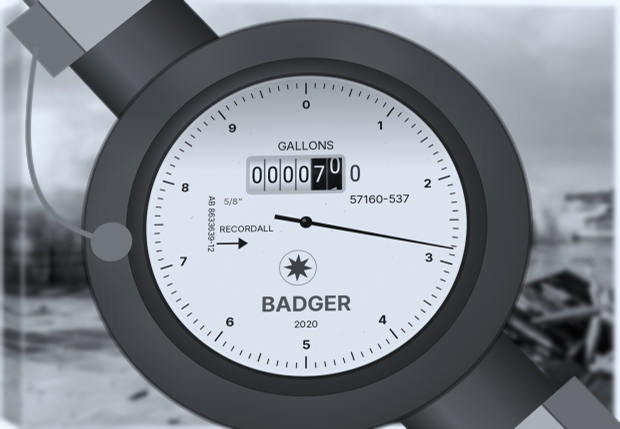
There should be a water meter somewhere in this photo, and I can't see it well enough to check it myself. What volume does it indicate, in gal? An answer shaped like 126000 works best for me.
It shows 702.8
